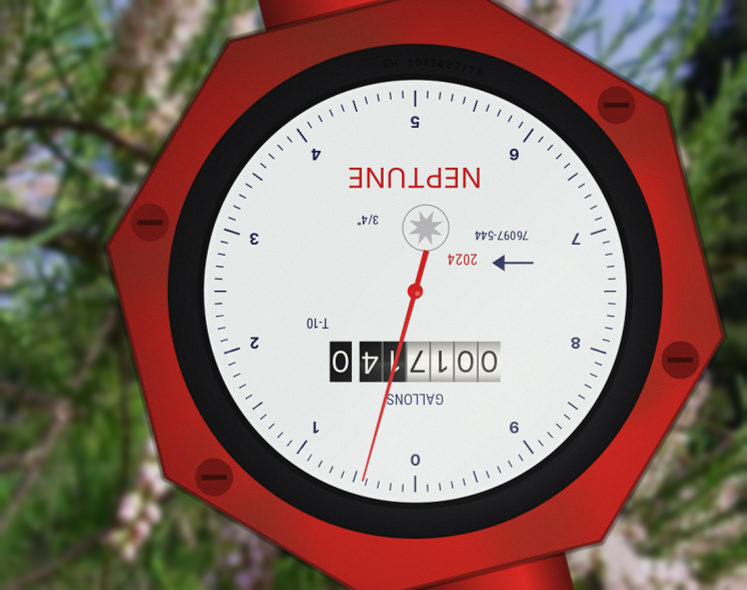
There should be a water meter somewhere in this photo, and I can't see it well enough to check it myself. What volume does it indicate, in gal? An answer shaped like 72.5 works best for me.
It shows 17140.4
